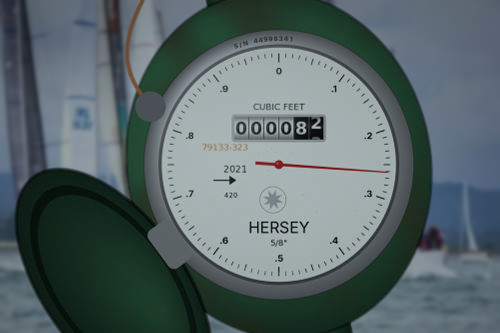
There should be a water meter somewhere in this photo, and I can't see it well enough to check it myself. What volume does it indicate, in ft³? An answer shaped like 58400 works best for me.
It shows 82.26
